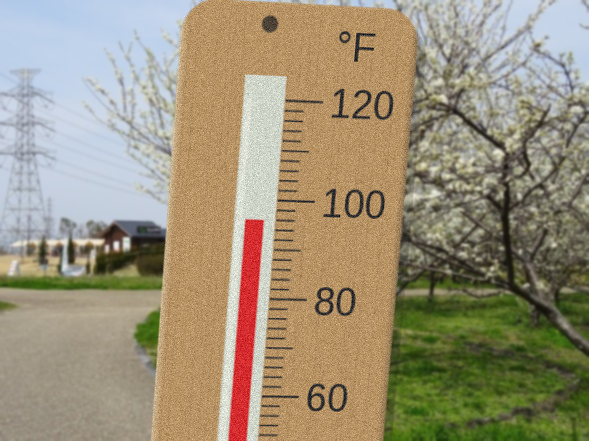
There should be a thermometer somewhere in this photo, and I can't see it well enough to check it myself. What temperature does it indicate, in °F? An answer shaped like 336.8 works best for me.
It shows 96
